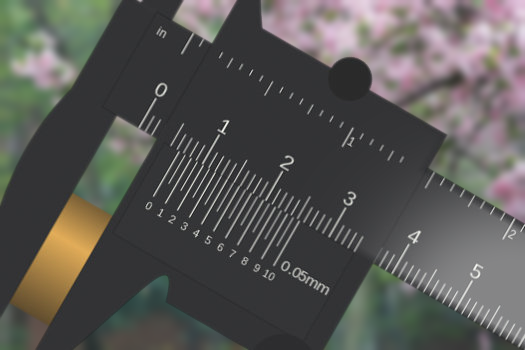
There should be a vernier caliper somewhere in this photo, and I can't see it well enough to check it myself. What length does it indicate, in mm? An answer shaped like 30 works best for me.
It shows 6.4
